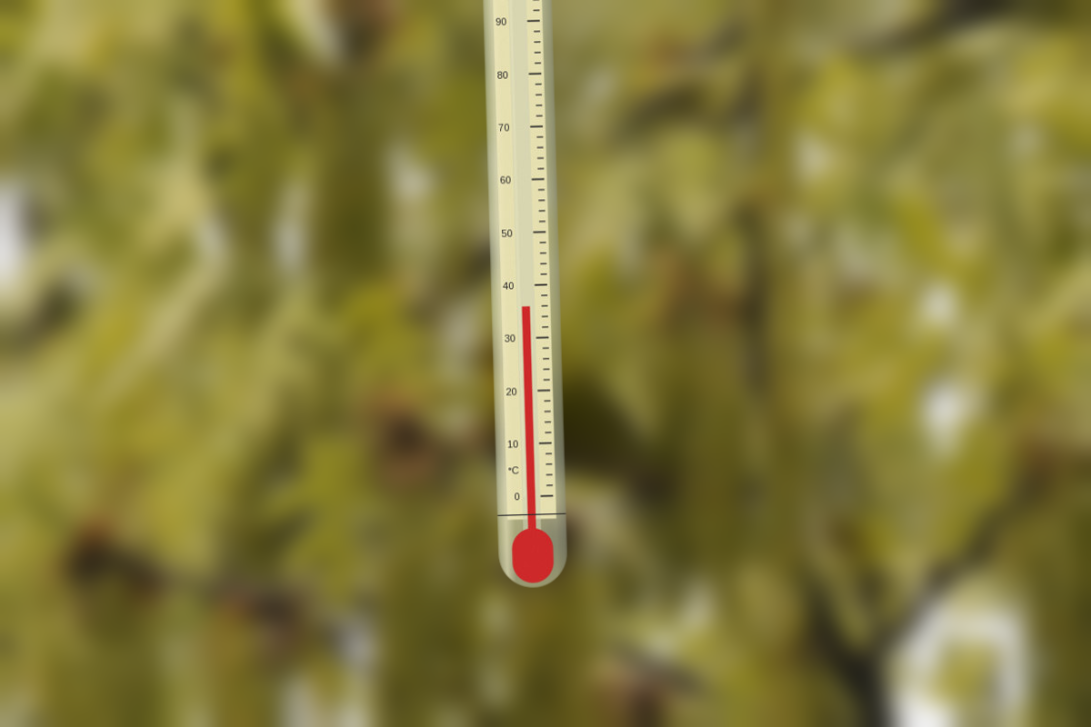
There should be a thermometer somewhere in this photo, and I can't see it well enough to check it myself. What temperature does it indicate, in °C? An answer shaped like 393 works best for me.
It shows 36
